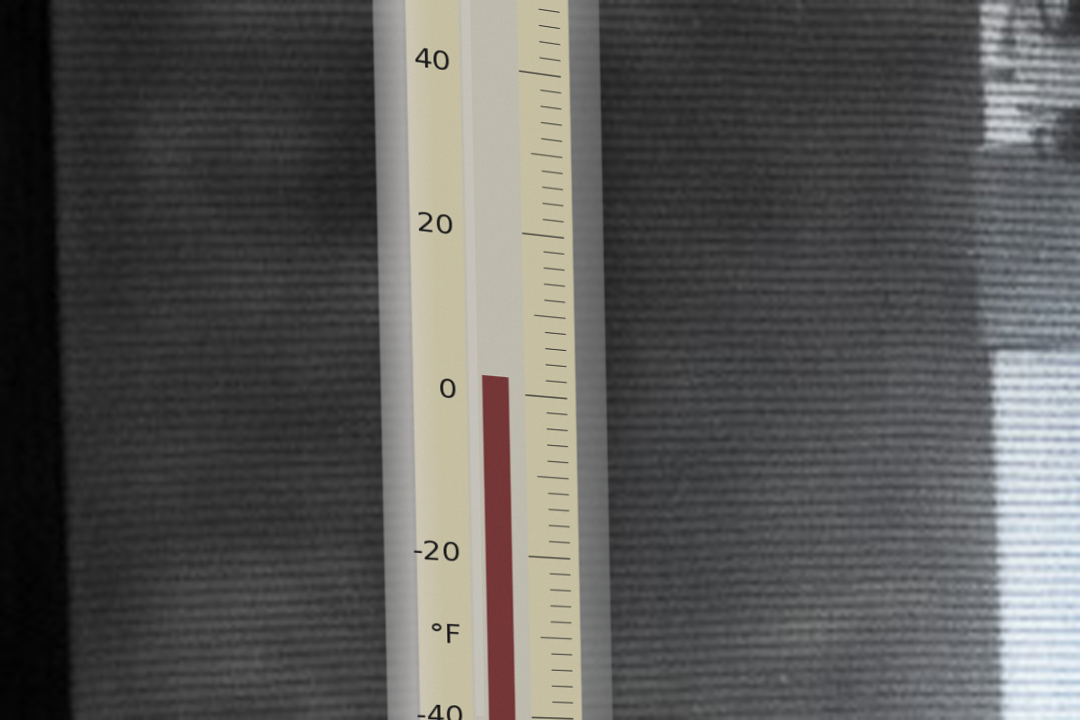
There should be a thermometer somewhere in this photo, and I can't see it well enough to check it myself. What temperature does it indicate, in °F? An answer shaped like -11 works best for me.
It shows 2
